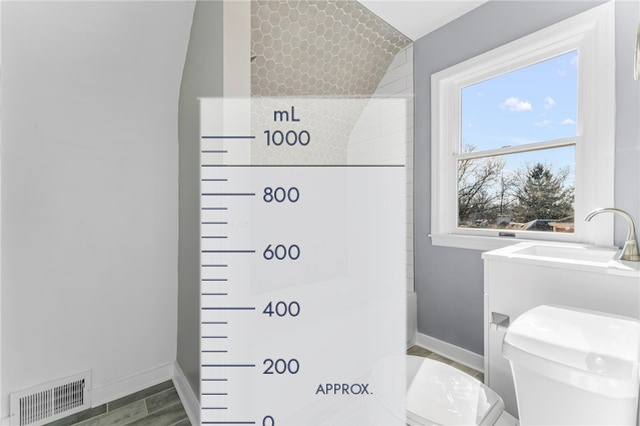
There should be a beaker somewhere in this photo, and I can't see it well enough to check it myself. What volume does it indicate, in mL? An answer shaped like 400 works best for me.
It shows 900
